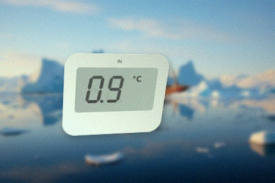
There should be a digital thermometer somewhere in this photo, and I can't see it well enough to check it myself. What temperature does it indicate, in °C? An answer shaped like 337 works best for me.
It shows 0.9
